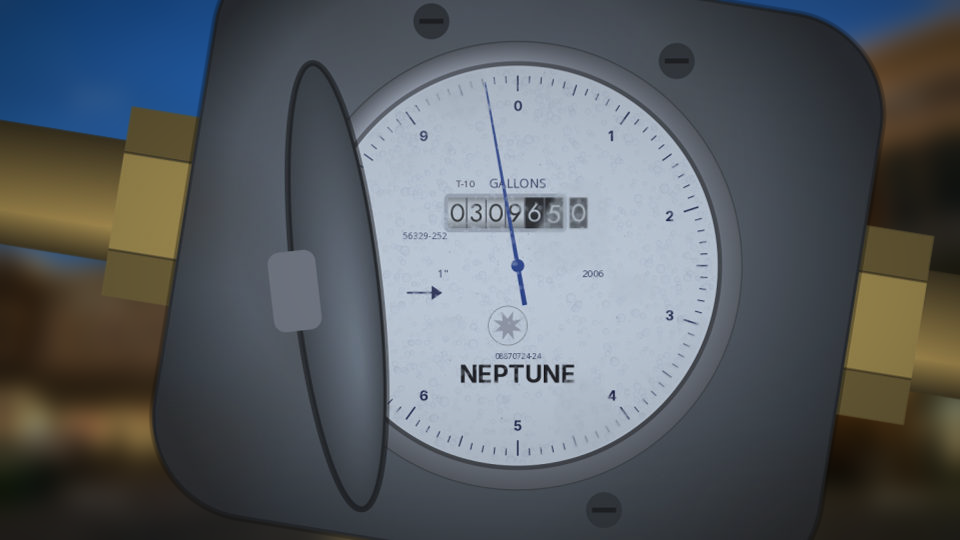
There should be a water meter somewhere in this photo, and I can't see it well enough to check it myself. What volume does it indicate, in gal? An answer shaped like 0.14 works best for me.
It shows 309649.7
